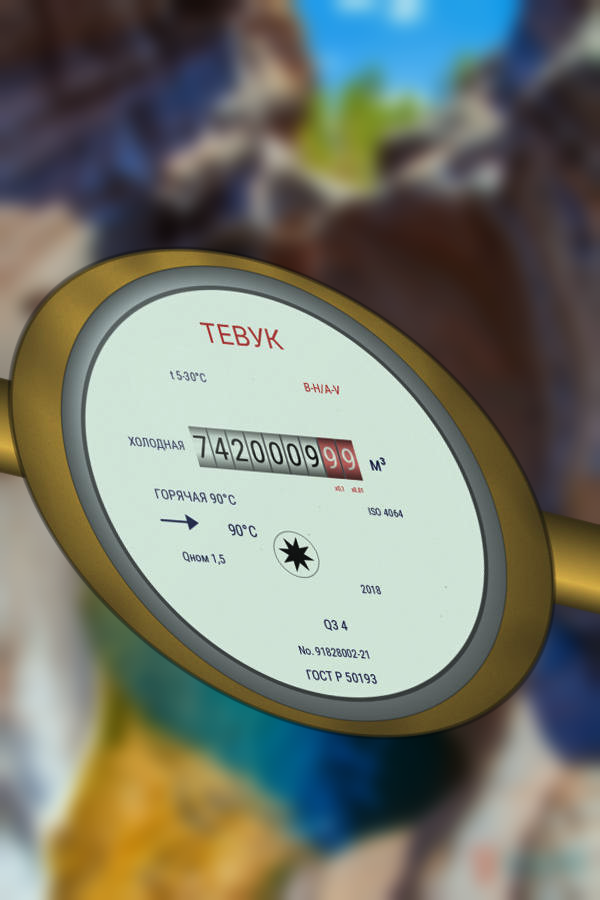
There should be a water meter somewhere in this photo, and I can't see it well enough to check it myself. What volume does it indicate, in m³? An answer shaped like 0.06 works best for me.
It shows 7420009.99
